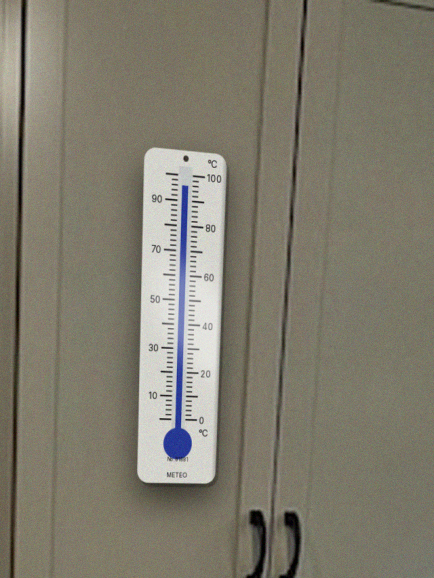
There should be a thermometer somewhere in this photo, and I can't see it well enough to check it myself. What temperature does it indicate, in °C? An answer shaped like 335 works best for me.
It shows 96
